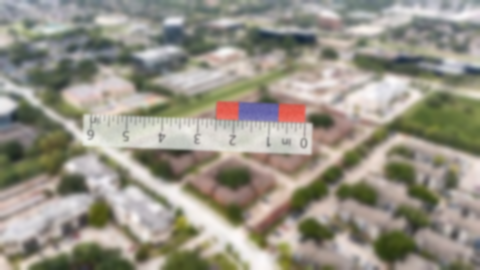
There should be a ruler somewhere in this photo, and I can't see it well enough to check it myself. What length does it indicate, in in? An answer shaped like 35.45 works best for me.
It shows 2.5
